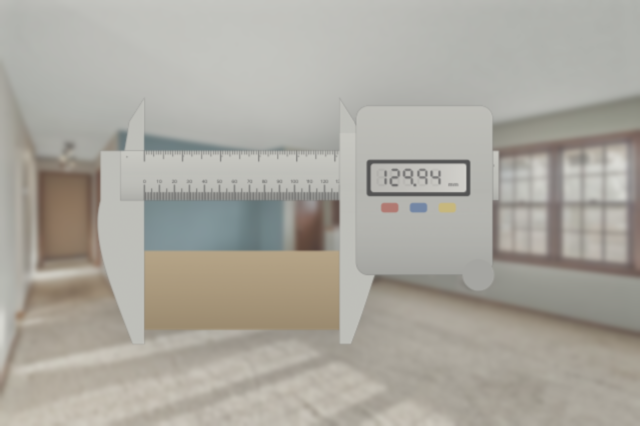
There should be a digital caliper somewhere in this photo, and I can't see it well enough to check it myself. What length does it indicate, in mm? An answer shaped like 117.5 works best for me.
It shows 129.94
